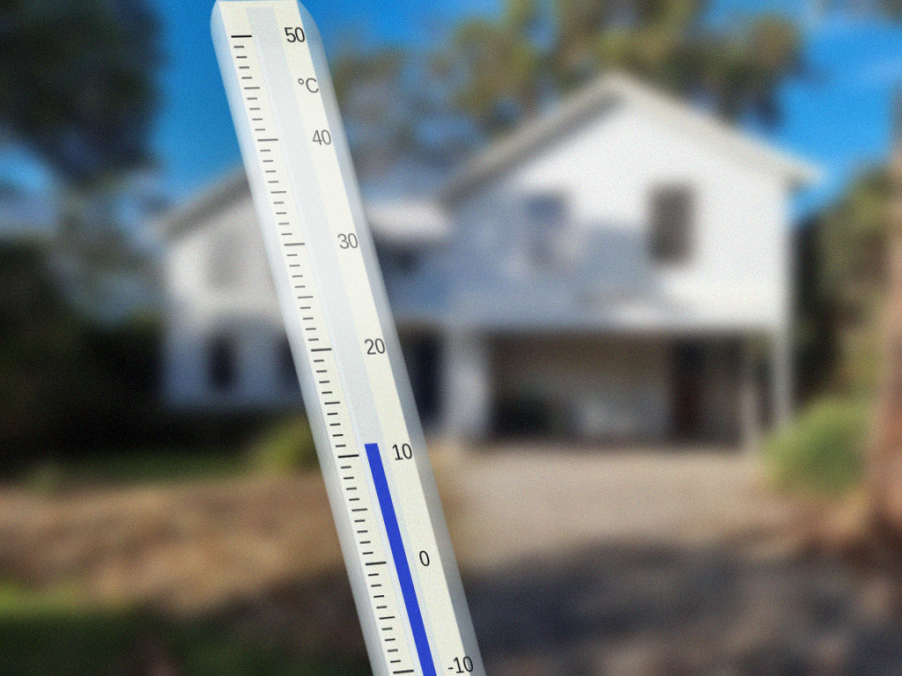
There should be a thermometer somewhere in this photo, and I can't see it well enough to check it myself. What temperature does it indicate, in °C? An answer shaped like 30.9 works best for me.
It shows 11
